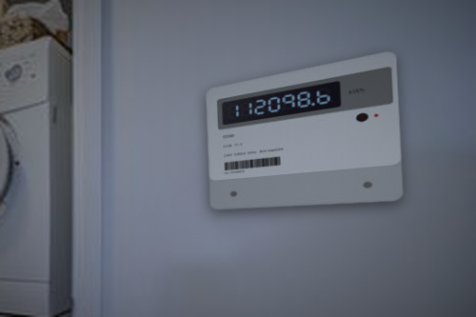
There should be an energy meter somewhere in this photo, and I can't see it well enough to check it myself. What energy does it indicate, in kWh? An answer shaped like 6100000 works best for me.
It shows 112098.6
